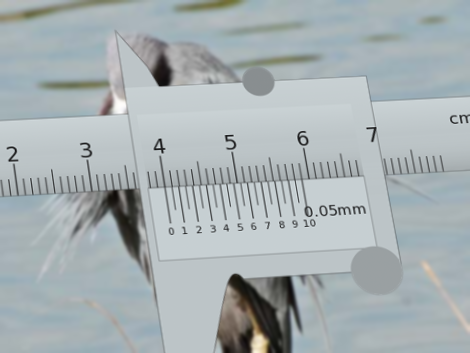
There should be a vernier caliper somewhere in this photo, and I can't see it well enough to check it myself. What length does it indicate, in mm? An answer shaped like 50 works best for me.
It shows 40.0
